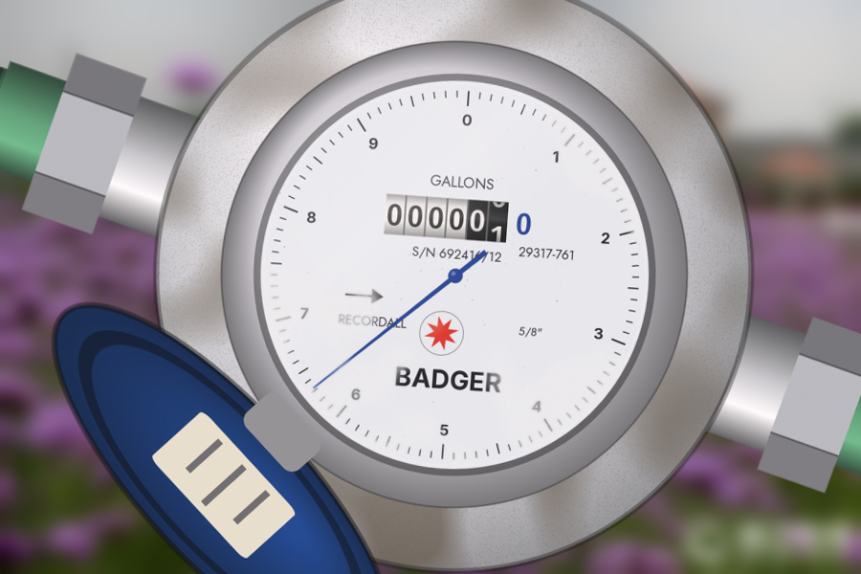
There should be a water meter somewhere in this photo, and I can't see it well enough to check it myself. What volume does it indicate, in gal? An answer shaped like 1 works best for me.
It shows 6.3
